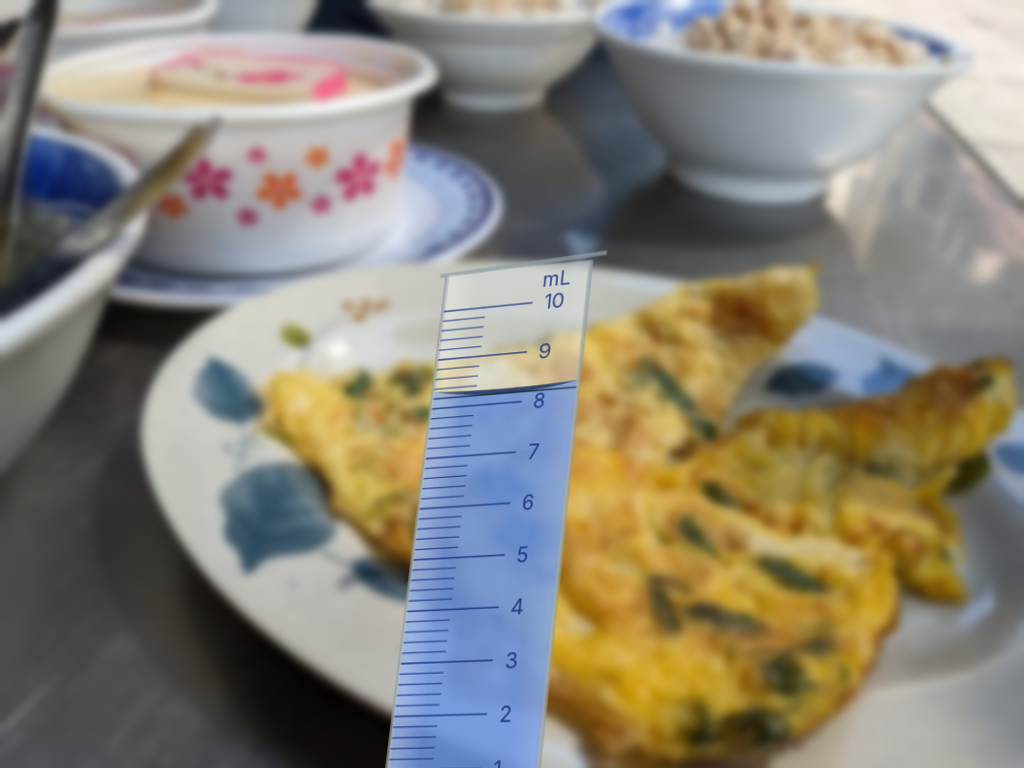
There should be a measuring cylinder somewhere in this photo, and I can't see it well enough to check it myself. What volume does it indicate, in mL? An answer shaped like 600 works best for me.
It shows 8.2
